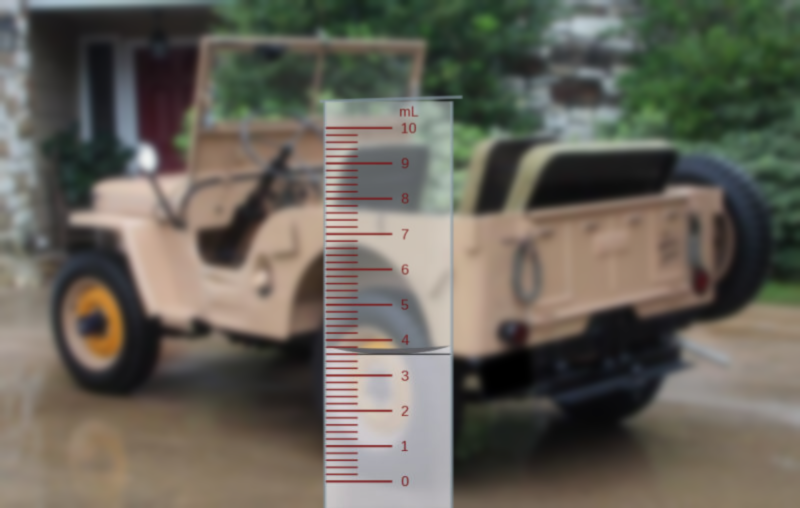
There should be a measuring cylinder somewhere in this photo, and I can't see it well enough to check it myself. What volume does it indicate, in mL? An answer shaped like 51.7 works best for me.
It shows 3.6
